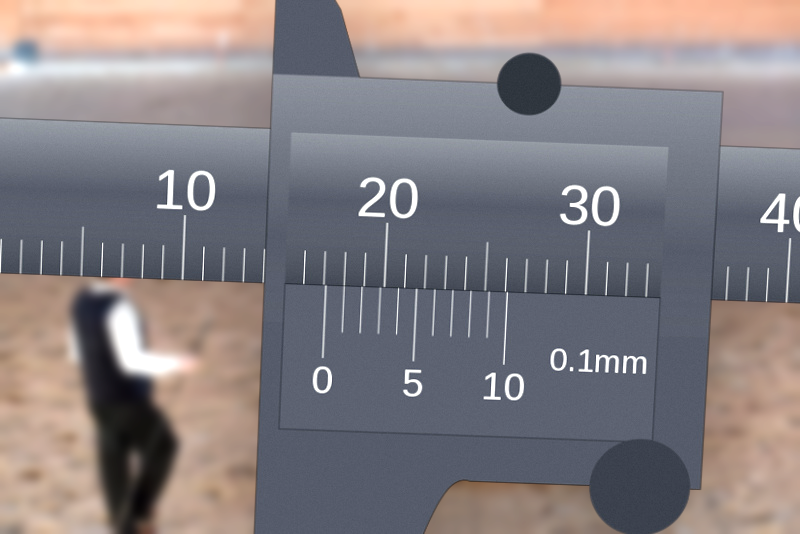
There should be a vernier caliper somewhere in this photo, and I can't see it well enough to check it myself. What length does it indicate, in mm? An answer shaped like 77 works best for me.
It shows 17.1
